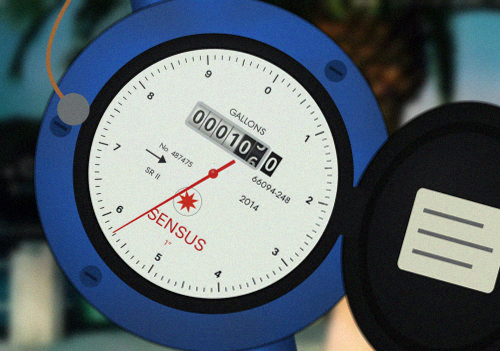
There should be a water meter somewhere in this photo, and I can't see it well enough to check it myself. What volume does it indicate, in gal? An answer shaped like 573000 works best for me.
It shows 1055.7
